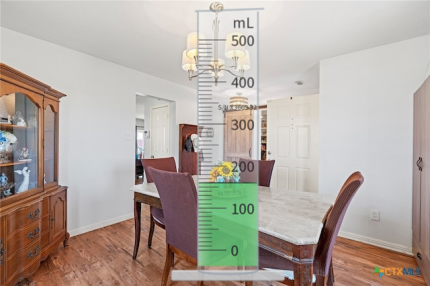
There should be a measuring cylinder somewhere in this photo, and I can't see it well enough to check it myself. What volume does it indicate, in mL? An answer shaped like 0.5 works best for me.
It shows 160
